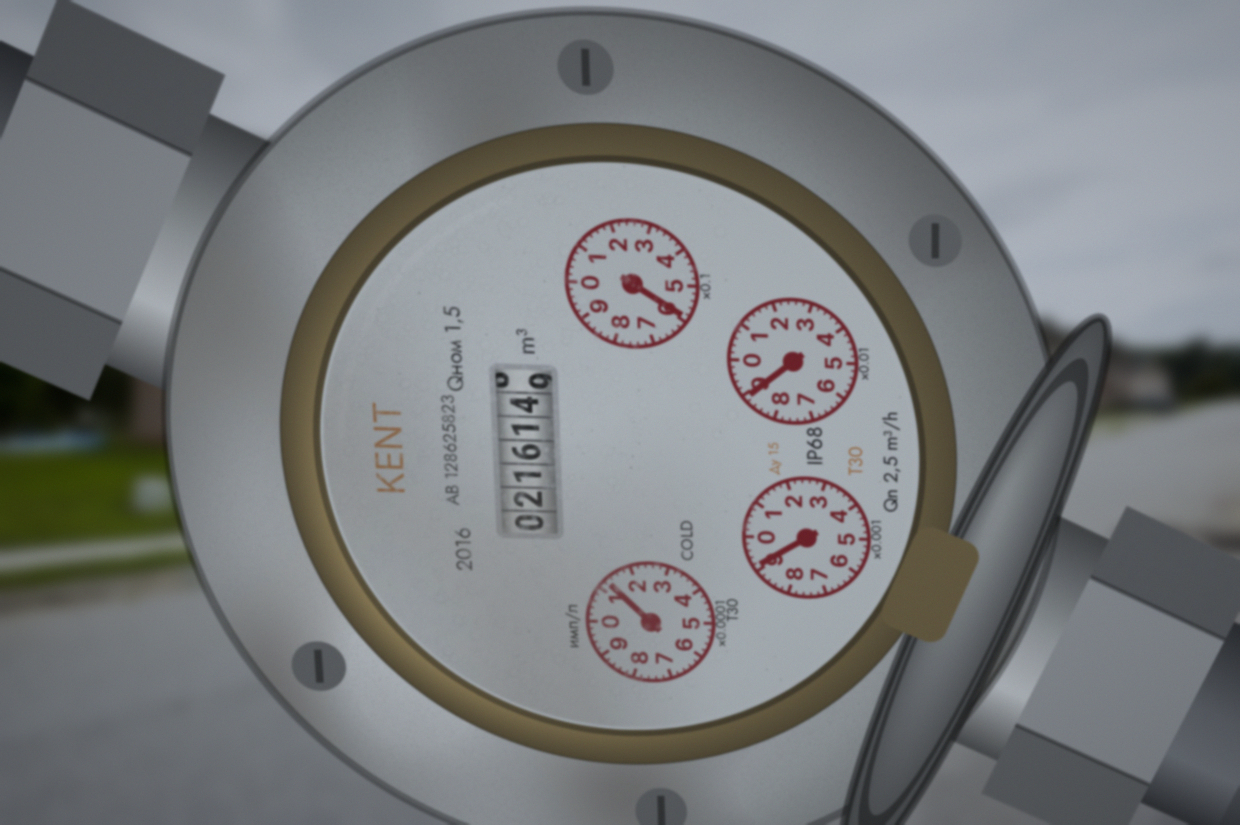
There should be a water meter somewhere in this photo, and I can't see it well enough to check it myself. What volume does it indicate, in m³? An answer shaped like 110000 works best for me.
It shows 216148.5891
